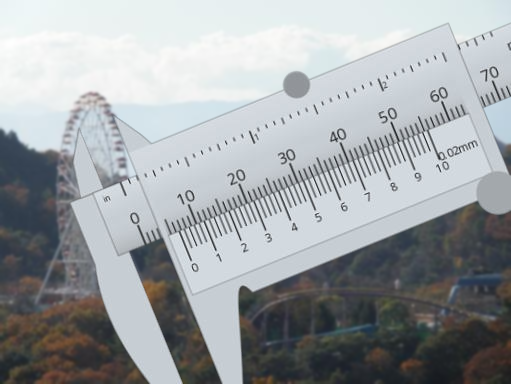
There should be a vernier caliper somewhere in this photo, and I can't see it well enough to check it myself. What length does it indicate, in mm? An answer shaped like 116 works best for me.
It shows 6.6
